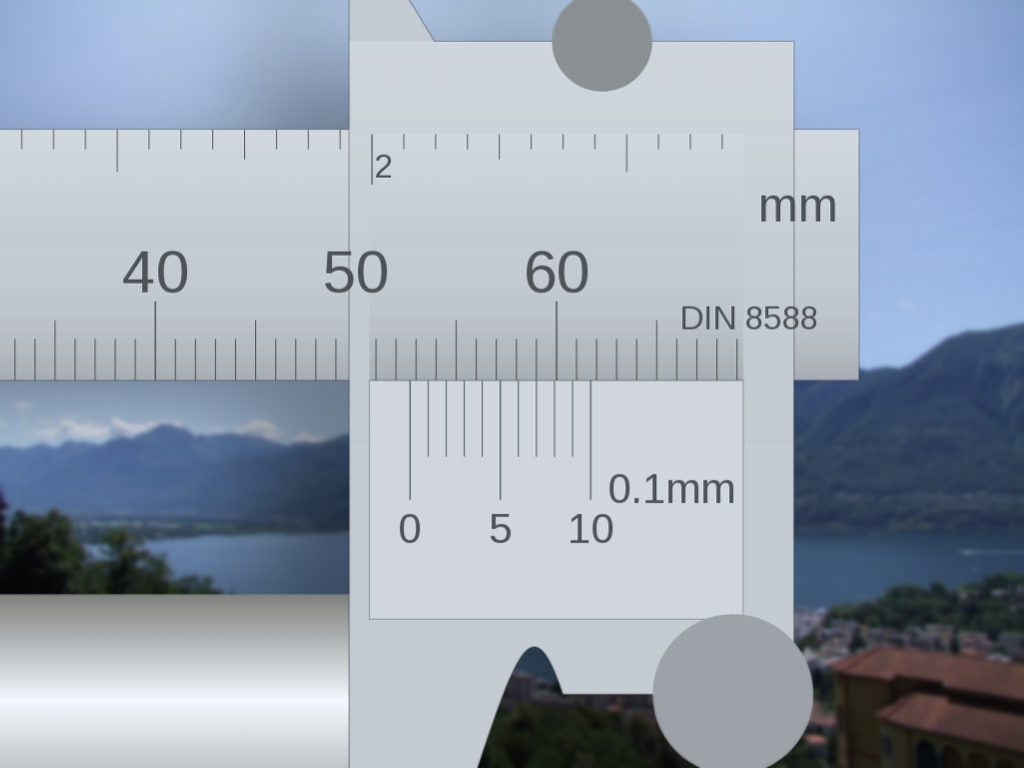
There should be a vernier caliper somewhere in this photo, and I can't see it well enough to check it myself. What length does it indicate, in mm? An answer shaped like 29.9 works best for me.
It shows 52.7
